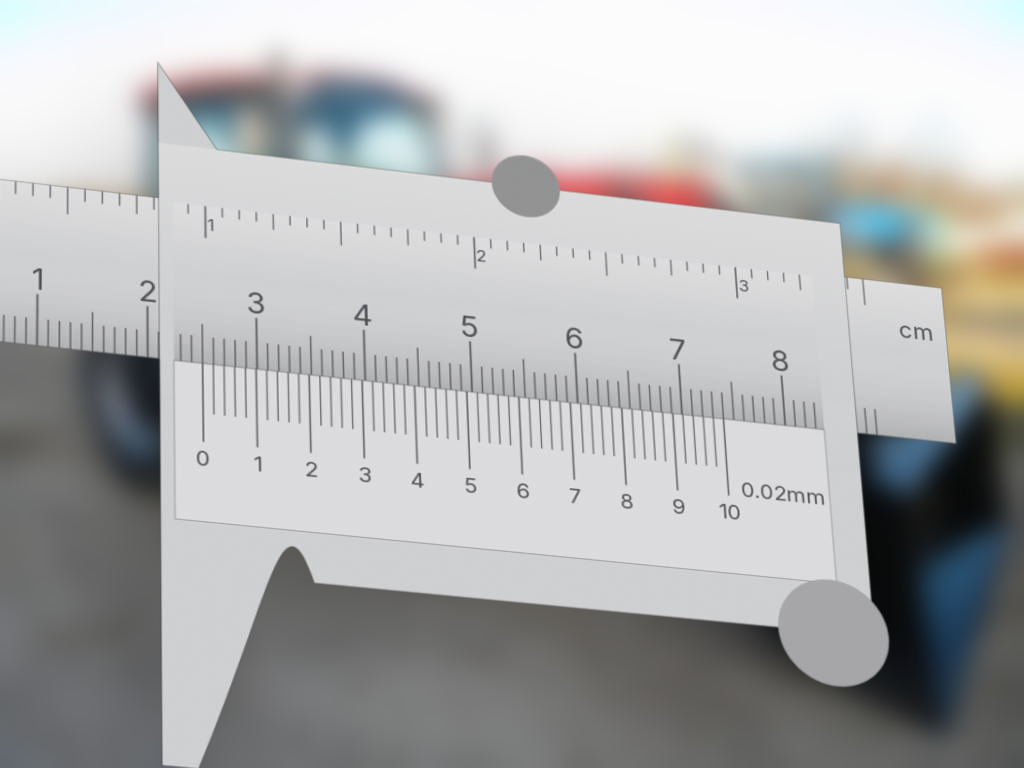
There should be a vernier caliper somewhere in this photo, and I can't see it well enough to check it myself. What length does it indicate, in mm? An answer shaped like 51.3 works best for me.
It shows 25.0
